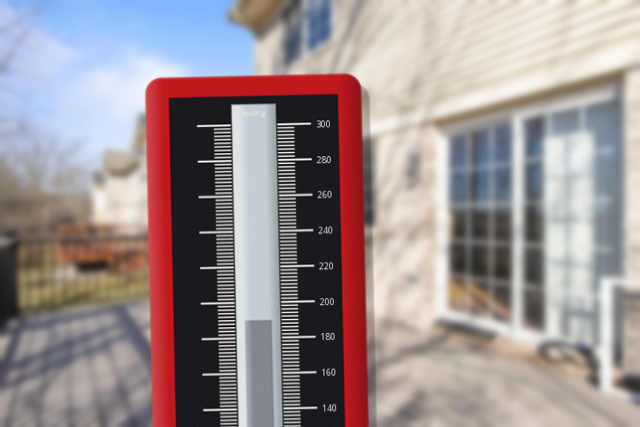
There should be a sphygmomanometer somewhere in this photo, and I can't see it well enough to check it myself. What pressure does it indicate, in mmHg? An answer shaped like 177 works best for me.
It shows 190
